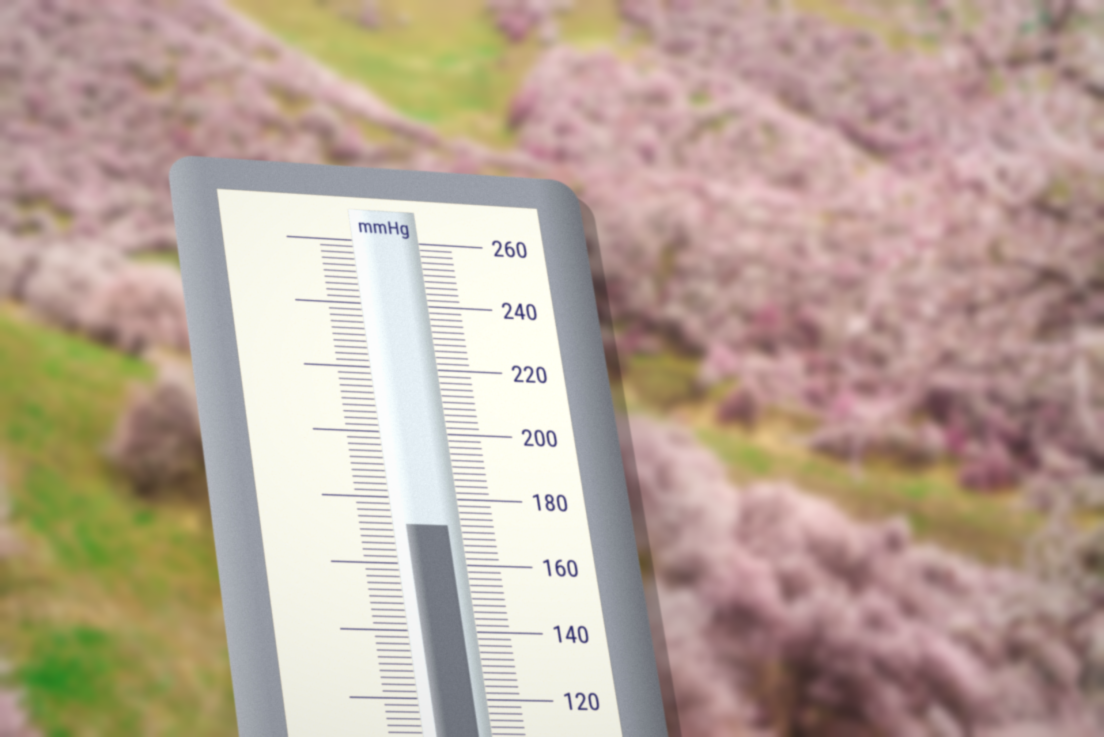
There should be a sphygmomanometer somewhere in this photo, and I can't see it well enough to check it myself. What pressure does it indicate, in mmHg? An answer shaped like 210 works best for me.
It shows 172
